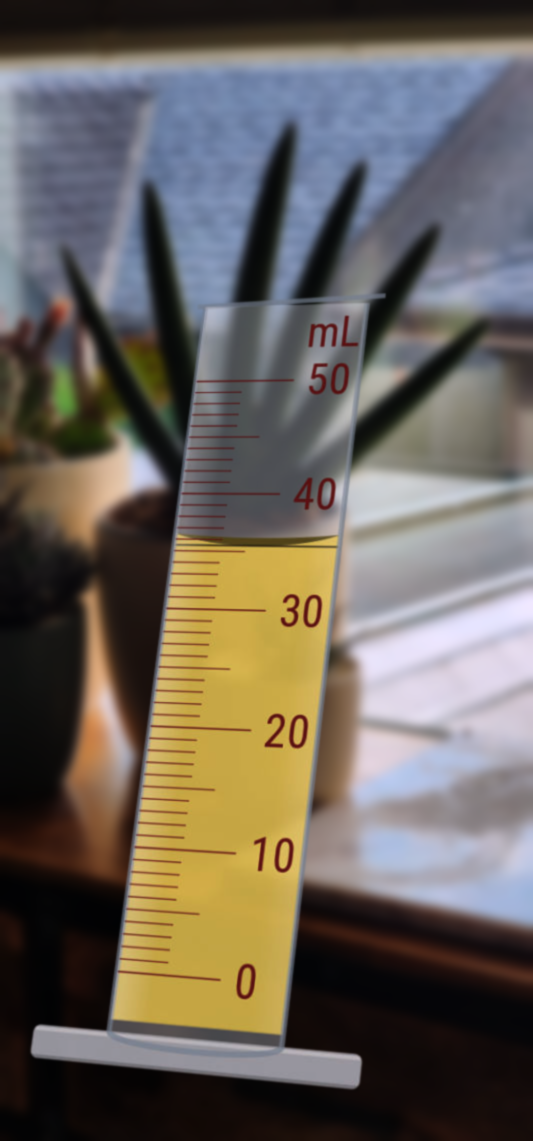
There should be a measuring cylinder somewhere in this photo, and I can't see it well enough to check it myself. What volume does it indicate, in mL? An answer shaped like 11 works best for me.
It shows 35.5
